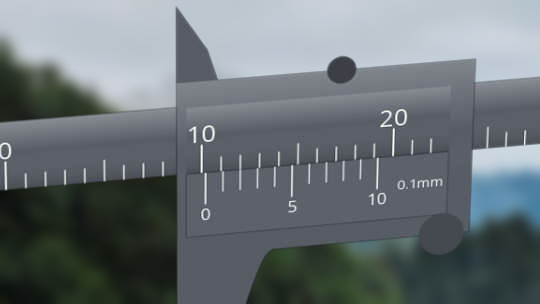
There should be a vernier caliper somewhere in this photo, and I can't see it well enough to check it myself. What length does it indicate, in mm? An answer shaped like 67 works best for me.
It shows 10.2
